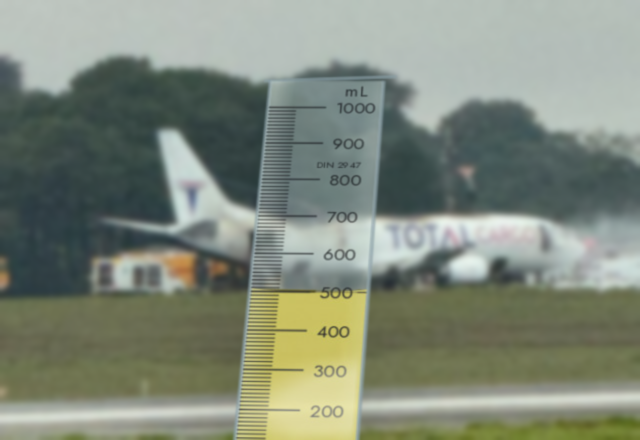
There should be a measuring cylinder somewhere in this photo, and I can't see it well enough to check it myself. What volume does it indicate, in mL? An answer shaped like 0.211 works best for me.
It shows 500
